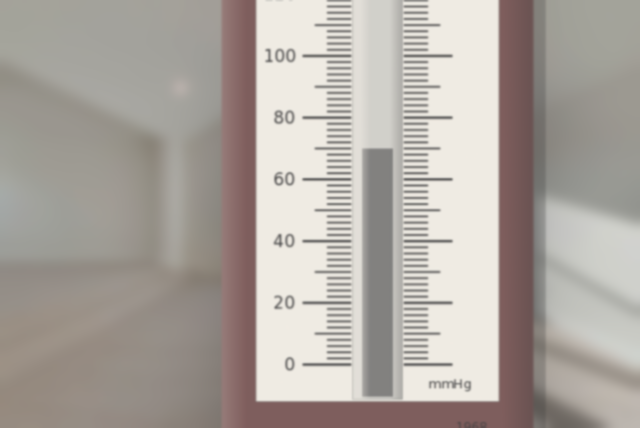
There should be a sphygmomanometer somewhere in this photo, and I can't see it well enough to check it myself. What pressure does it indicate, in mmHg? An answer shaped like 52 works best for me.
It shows 70
